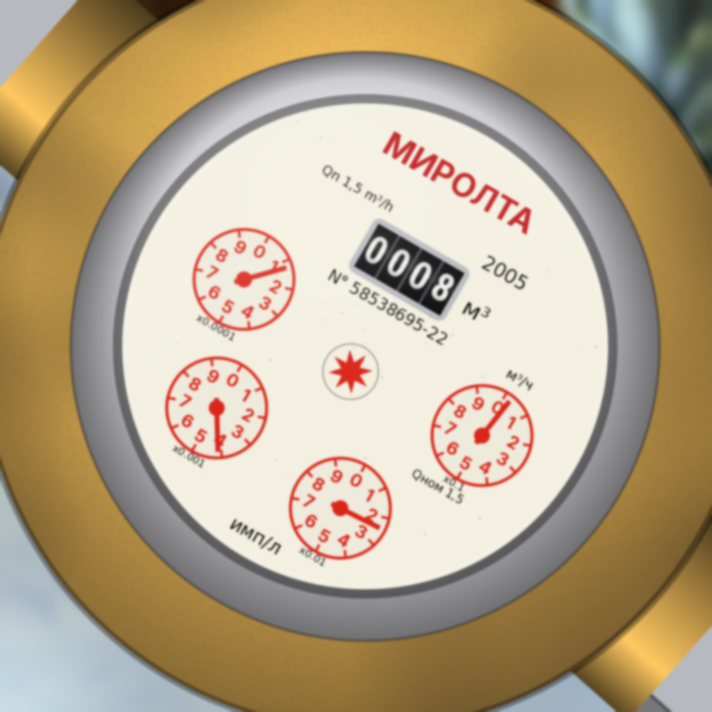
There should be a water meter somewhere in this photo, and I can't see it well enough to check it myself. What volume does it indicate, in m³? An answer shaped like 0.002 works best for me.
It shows 8.0241
